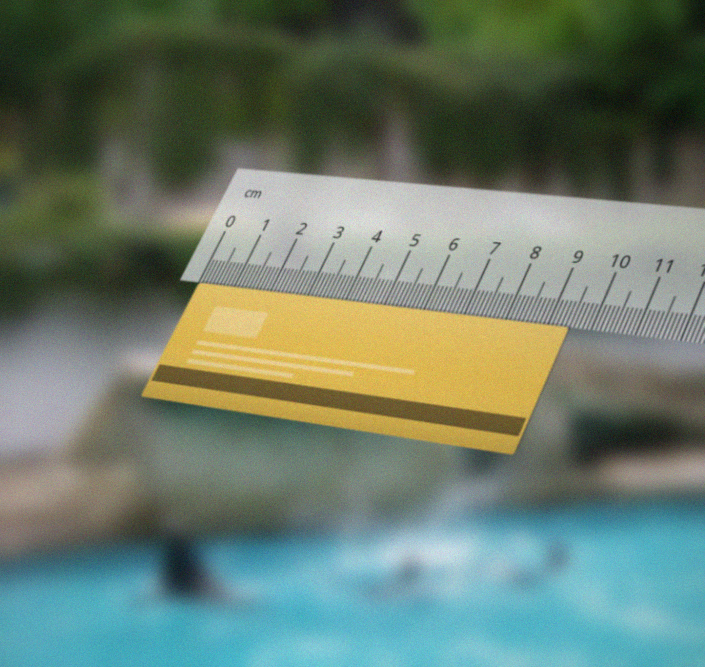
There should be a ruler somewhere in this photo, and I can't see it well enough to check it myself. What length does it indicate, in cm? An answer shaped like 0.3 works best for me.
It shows 9.5
